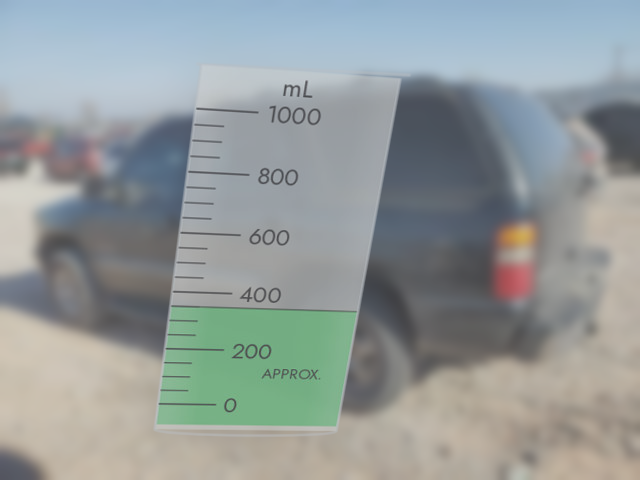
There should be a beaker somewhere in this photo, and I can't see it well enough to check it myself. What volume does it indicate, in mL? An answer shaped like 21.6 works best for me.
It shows 350
